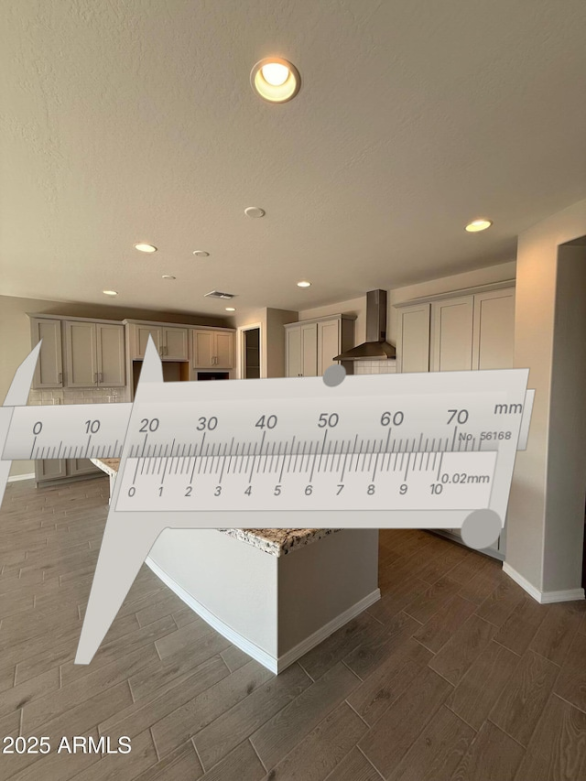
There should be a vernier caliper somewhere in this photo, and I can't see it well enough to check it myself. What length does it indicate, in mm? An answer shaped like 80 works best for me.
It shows 19.6
